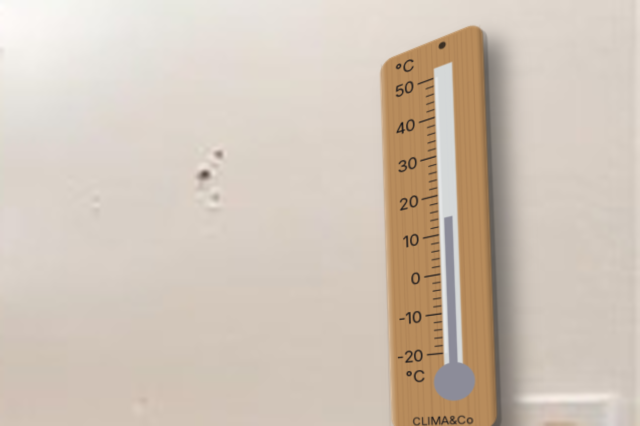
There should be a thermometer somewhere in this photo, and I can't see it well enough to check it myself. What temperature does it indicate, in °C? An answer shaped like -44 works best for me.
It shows 14
